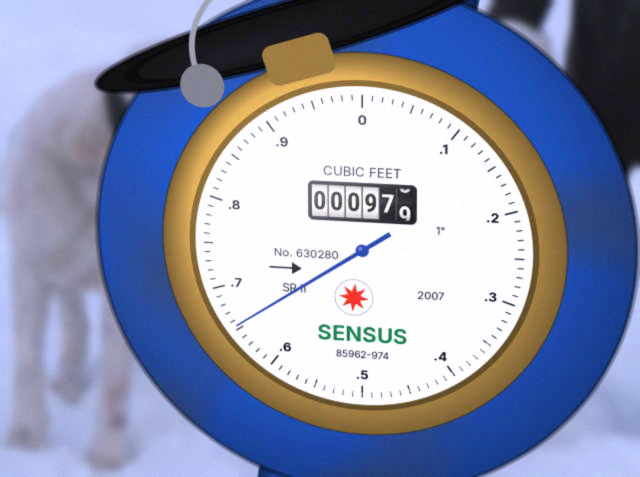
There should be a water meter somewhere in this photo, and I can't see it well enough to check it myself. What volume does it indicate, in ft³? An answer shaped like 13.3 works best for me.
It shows 978.65
